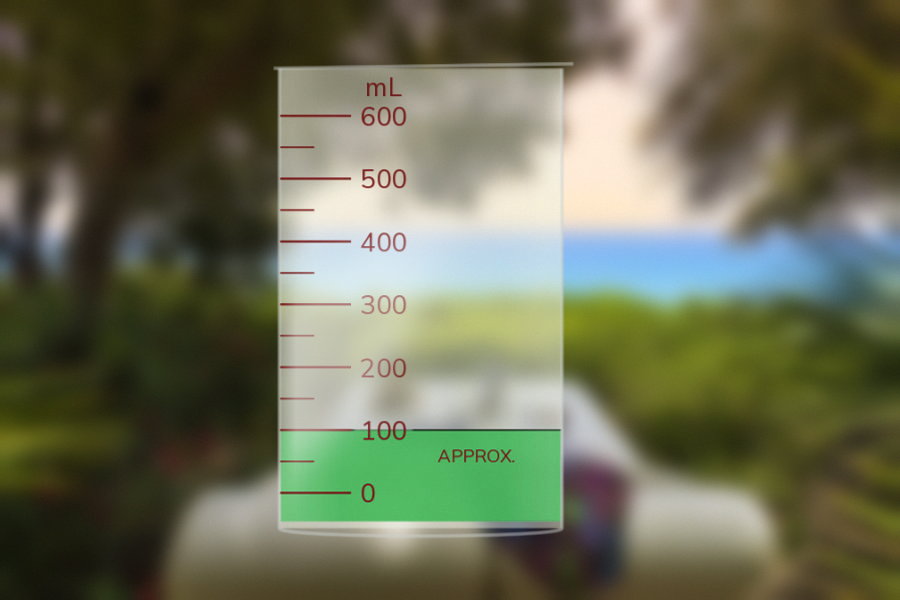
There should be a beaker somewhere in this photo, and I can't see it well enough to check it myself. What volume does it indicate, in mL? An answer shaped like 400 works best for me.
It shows 100
